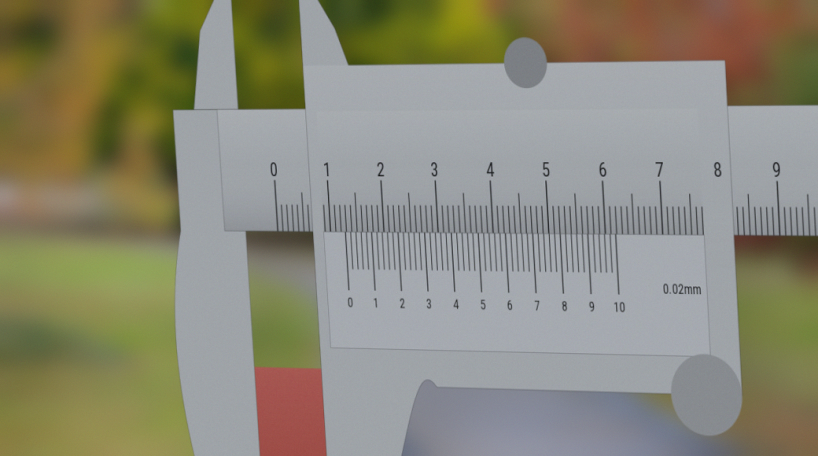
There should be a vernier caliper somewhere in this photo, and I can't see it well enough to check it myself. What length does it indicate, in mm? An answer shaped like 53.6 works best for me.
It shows 12.8
